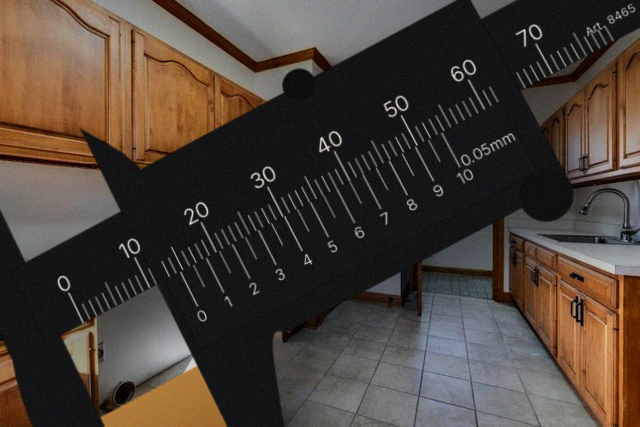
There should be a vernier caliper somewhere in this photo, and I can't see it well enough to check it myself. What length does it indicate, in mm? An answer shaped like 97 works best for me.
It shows 14.6
